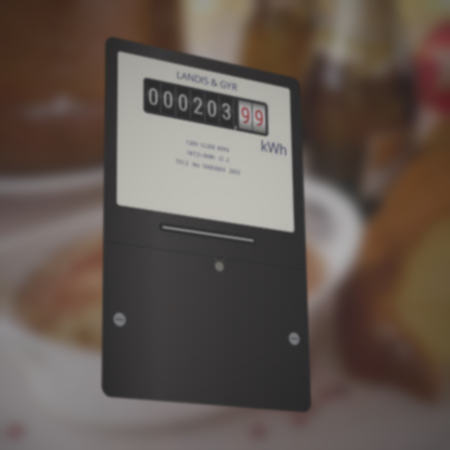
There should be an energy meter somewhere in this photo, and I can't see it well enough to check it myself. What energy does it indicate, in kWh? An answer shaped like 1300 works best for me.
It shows 203.99
